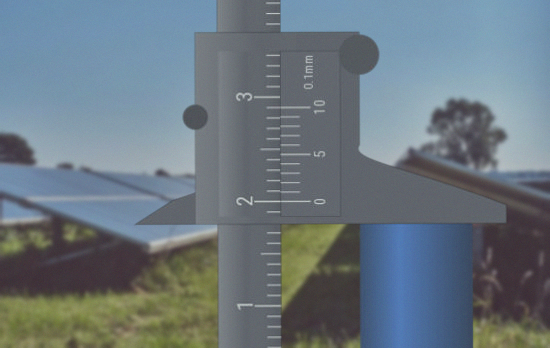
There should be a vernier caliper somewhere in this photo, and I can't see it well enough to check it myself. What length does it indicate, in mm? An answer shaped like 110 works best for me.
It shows 20.0
